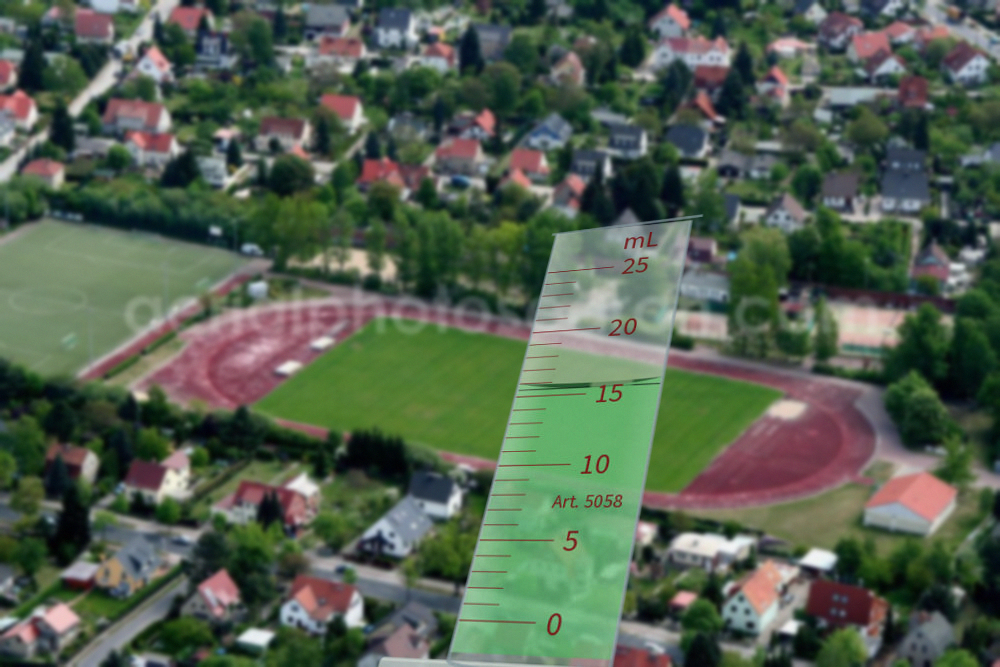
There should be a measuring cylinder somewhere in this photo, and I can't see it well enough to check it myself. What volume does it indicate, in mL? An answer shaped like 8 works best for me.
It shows 15.5
